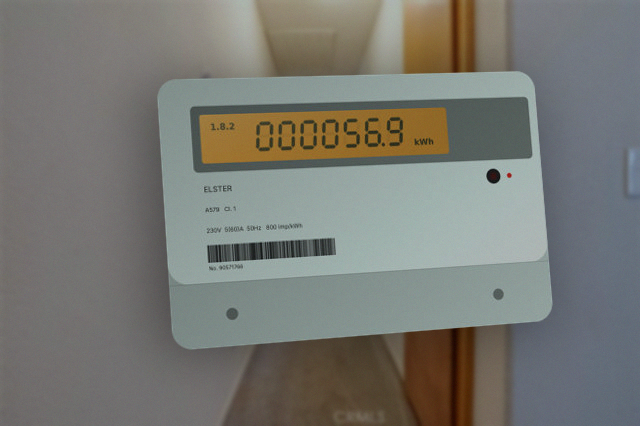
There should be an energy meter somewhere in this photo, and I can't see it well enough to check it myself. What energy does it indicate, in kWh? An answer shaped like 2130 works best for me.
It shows 56.9
